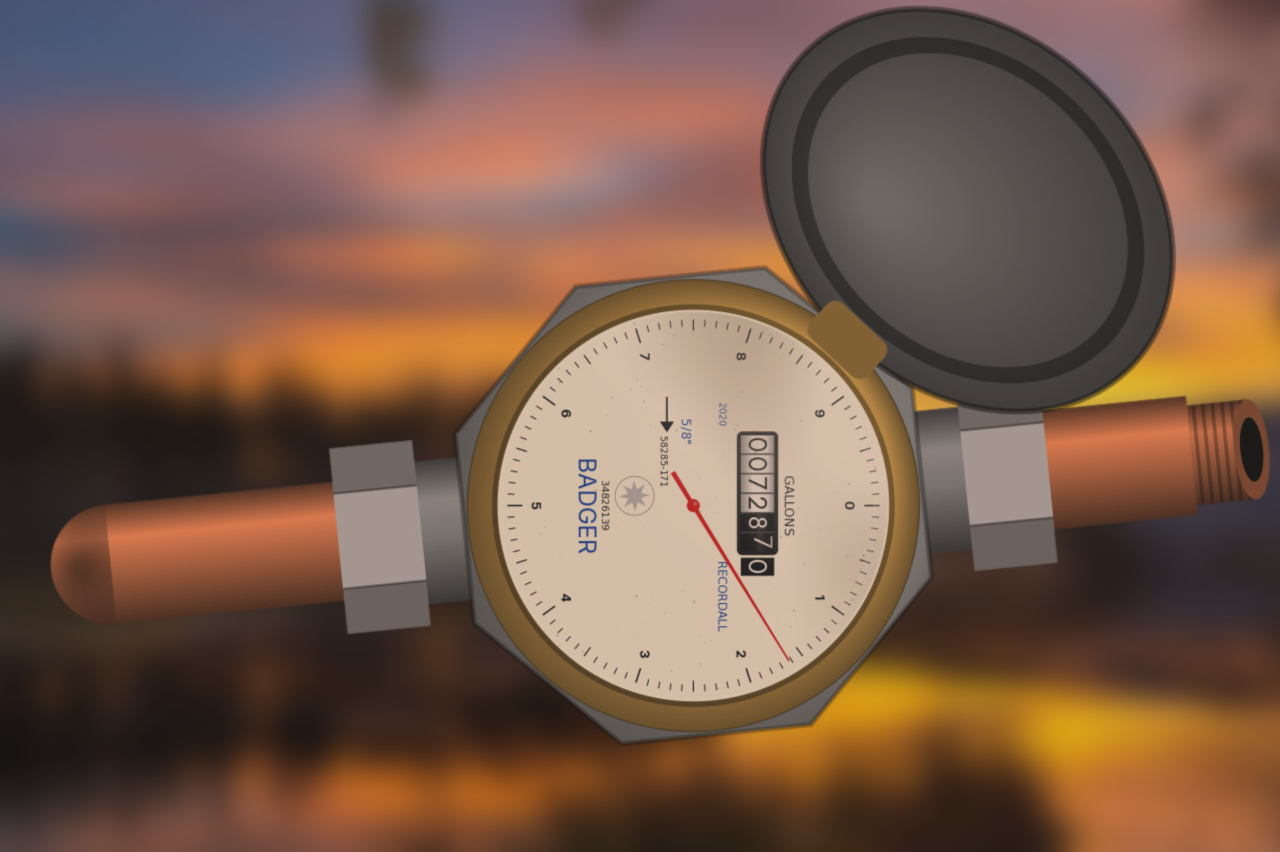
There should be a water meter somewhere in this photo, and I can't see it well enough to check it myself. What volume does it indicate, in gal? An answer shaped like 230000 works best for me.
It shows 72871.6
